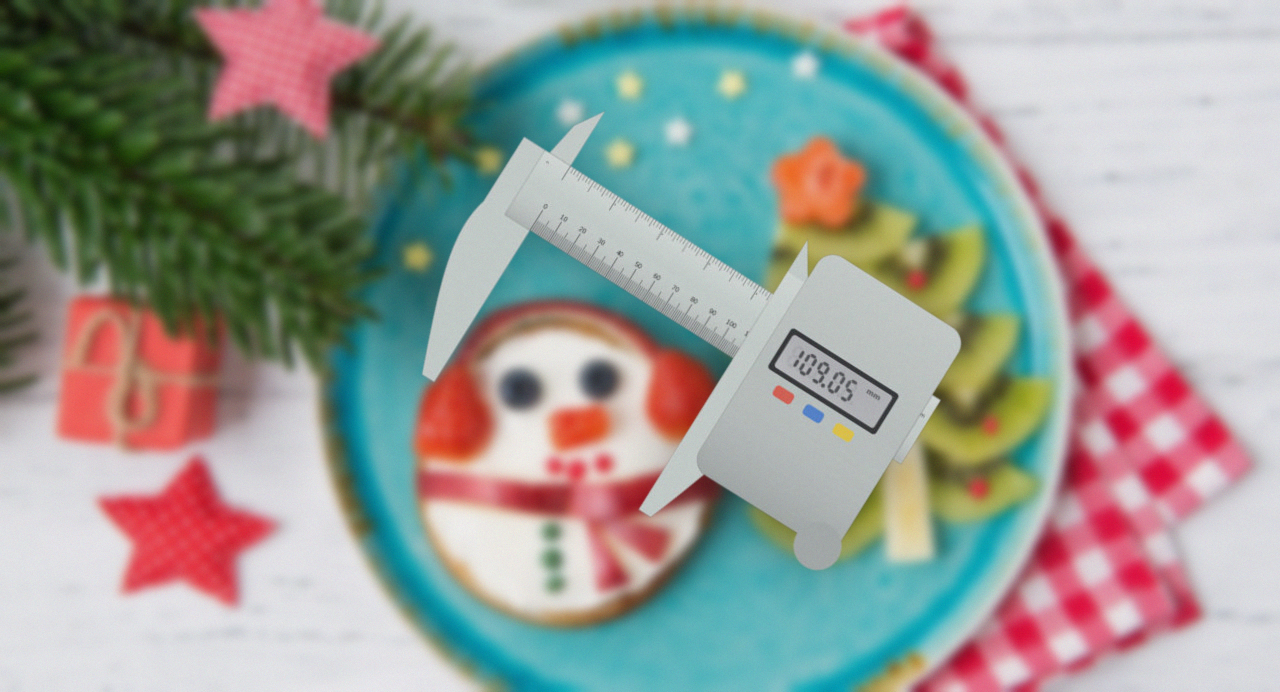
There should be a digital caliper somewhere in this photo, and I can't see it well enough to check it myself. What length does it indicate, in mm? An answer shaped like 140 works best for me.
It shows 109.05
